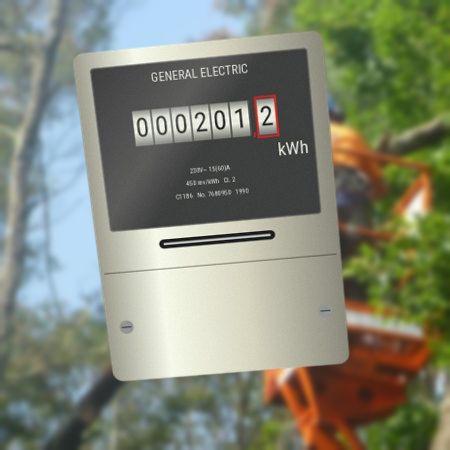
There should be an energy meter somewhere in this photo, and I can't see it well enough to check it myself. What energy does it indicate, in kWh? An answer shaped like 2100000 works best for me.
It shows 201.2
